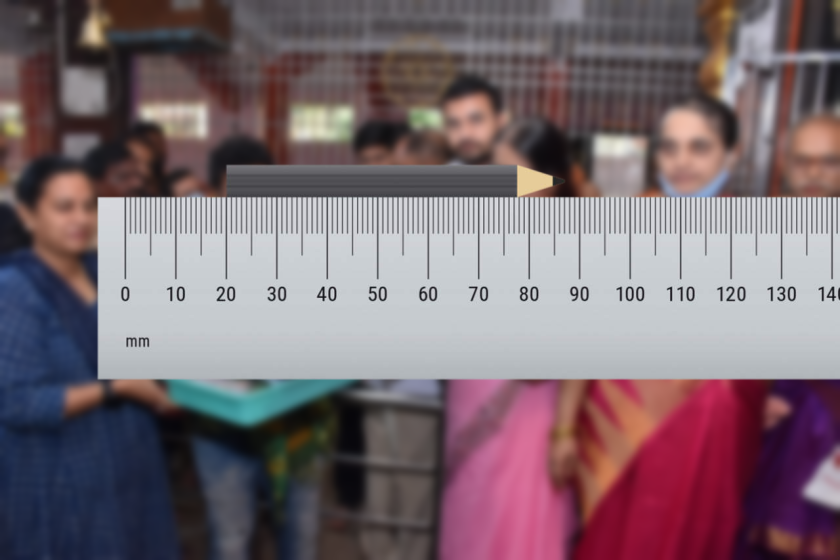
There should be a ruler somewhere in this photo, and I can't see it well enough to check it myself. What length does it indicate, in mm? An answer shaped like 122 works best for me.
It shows 67
